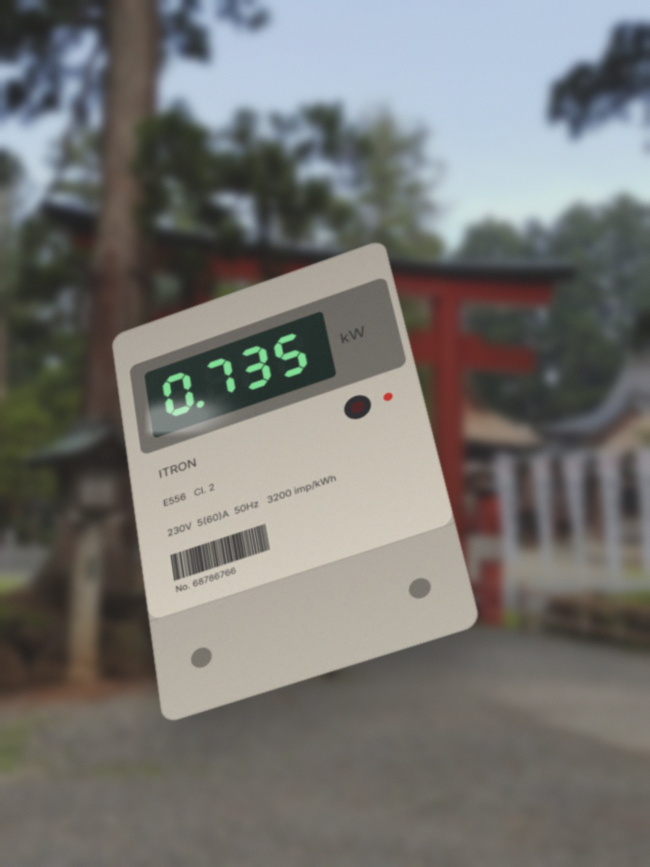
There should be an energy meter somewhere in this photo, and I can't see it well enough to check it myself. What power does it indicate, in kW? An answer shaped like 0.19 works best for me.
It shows 0.735
